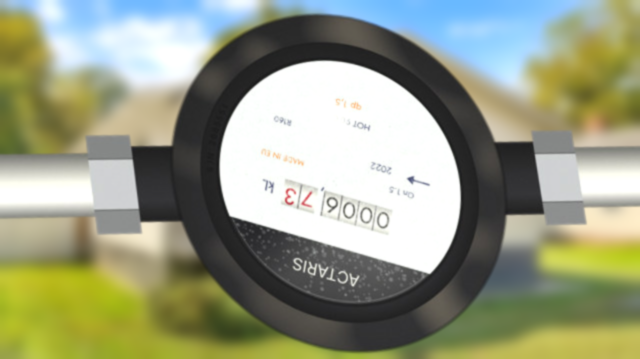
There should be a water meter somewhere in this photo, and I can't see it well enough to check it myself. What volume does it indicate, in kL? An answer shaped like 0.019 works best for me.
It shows 6.73
